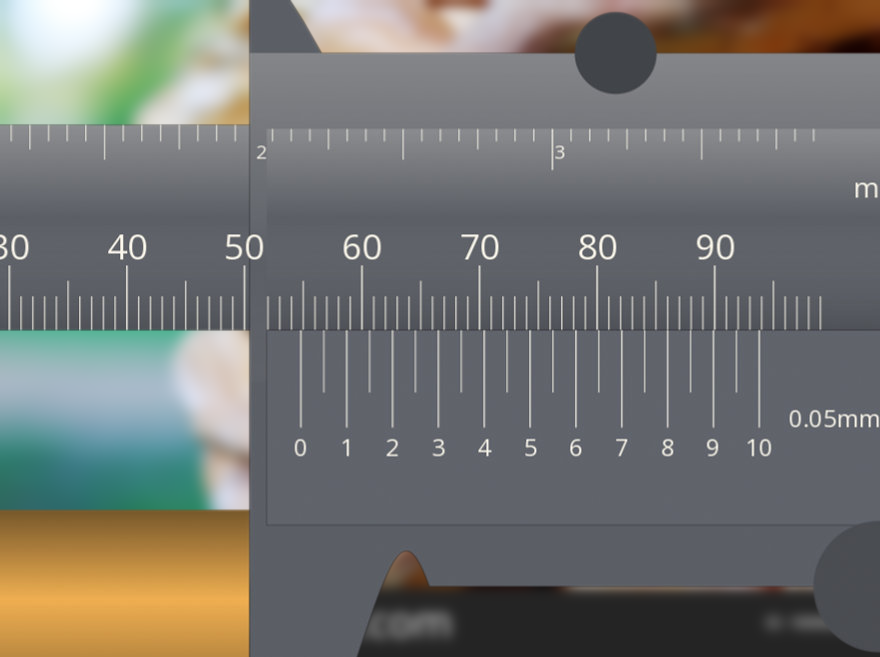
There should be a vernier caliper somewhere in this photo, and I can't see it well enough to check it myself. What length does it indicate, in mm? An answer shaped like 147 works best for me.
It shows 54.8
